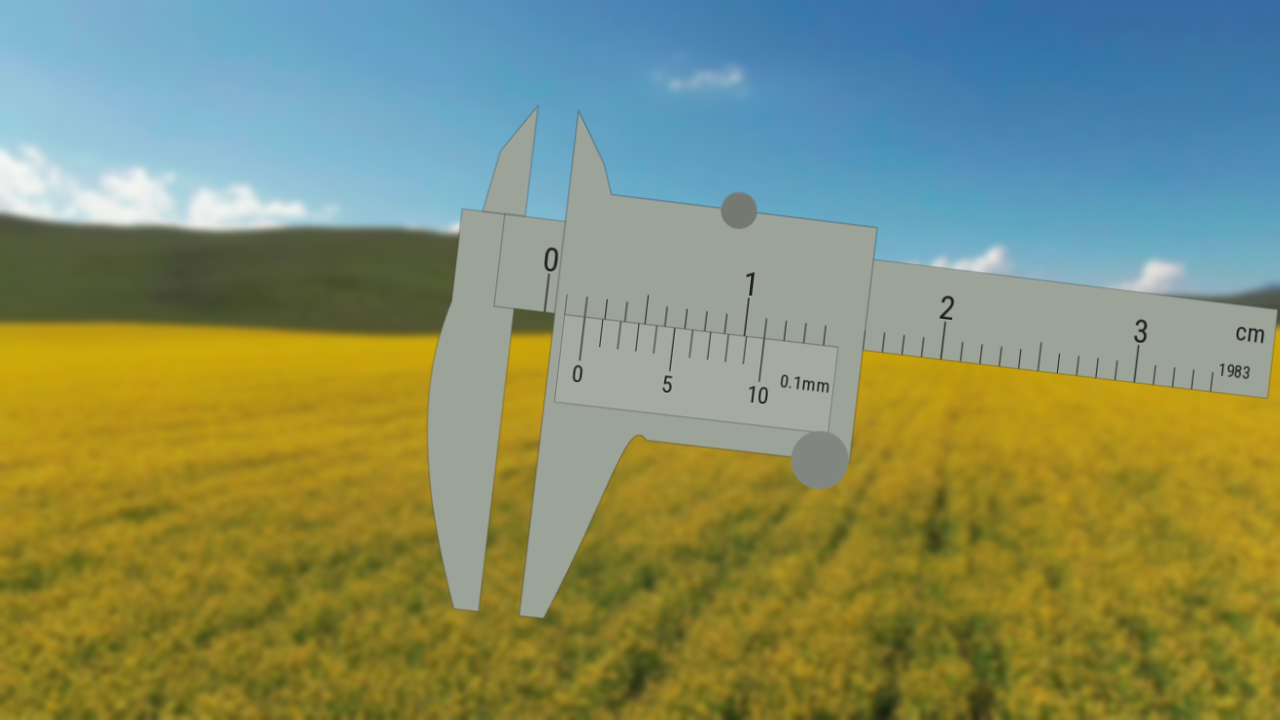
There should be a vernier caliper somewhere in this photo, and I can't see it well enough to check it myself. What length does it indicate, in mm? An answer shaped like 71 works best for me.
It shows 2.0
